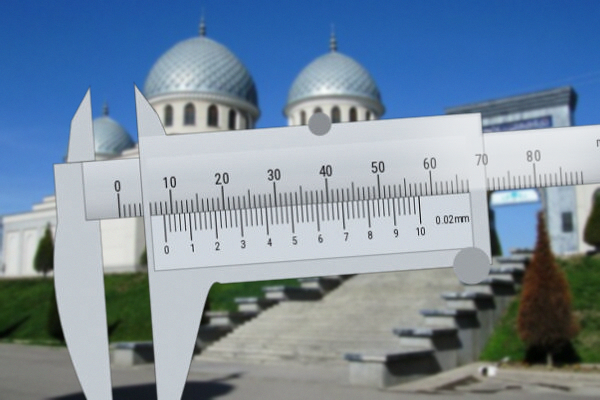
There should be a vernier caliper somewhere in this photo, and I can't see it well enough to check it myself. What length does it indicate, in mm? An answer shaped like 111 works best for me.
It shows 8.5
